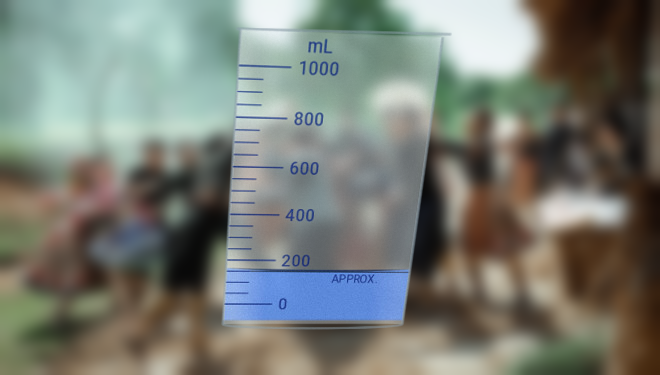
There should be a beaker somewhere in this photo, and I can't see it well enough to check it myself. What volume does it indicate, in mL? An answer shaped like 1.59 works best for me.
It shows 150
